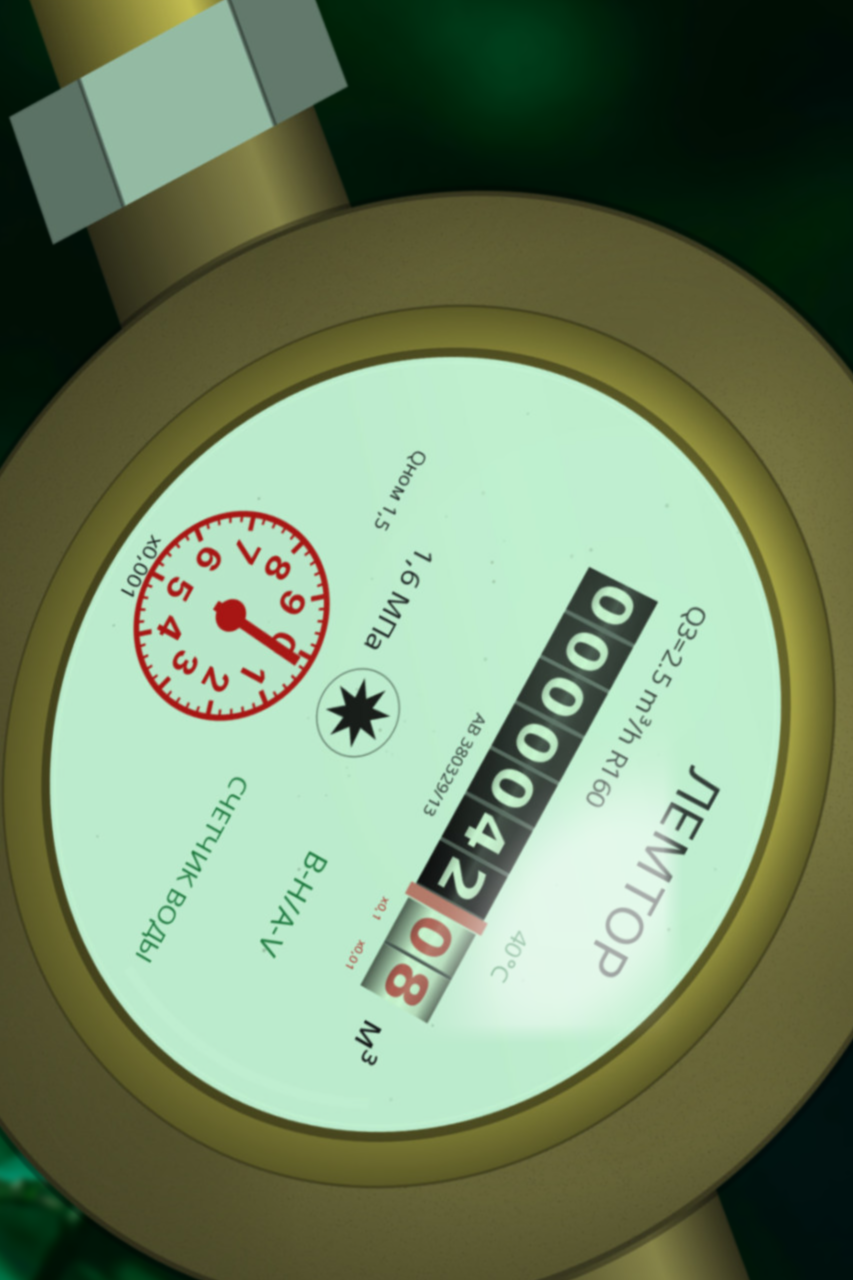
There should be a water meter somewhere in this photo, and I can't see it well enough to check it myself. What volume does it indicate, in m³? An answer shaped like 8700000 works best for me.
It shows 42.080
